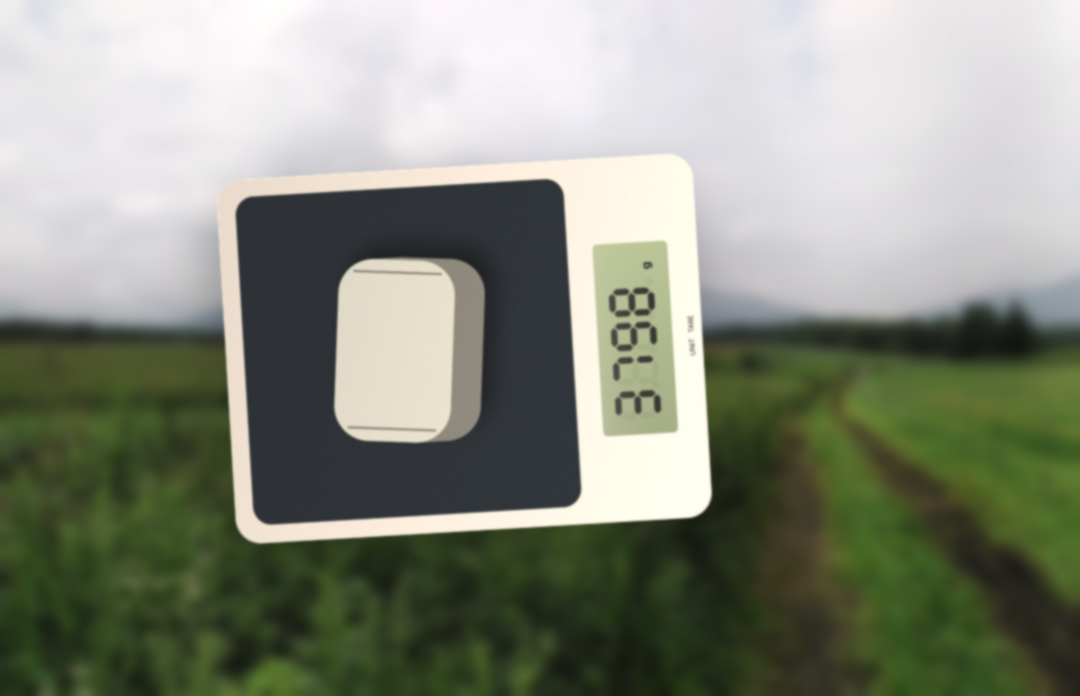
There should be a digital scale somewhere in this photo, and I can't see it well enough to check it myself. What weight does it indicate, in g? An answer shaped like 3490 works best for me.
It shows 3798
